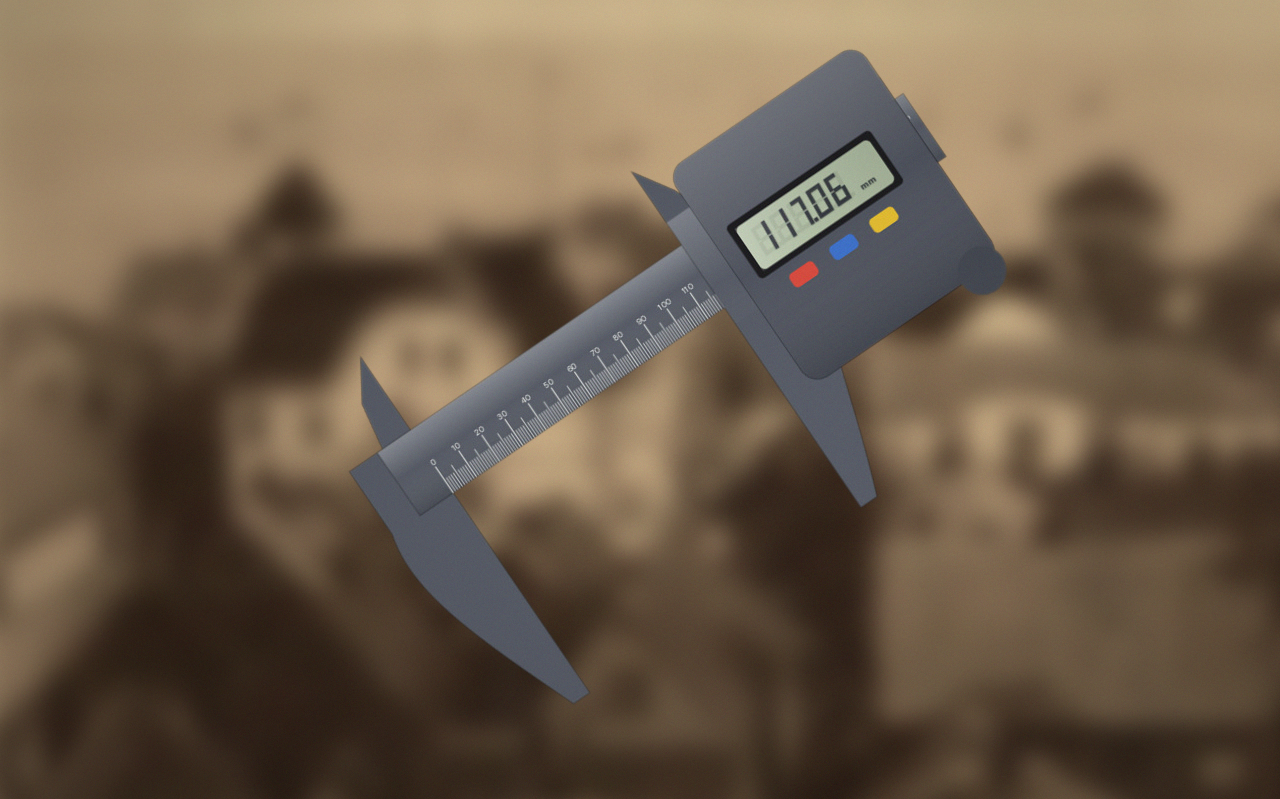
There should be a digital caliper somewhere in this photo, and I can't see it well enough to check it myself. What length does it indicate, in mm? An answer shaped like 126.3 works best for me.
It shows 117.06
